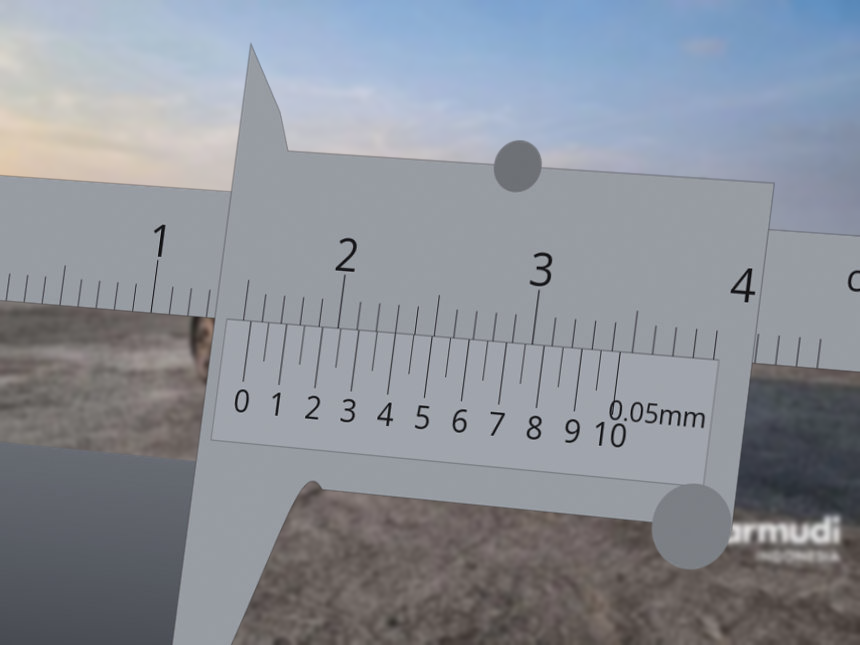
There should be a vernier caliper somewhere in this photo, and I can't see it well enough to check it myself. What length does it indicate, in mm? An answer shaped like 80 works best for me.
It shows 15.4
